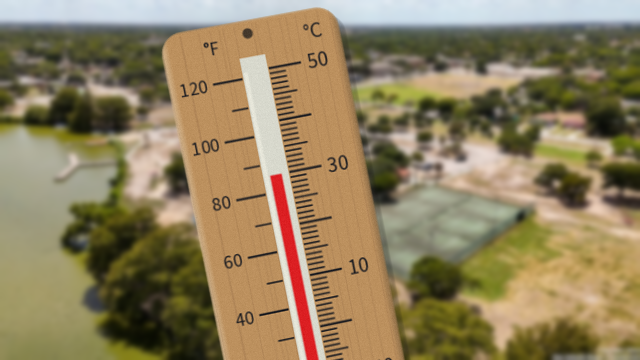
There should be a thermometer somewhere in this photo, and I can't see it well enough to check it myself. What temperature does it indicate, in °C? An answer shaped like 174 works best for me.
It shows 30
